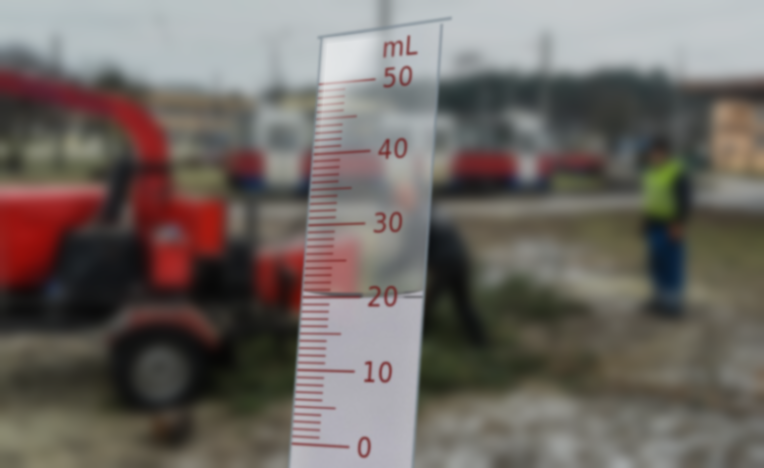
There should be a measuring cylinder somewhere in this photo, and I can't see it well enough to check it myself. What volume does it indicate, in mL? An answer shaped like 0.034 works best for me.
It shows 20
